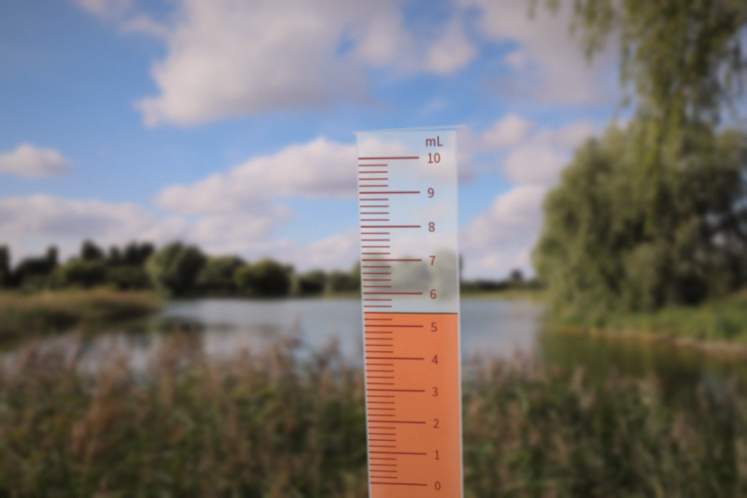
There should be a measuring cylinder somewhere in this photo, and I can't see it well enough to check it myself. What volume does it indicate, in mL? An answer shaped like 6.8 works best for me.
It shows 5.4
